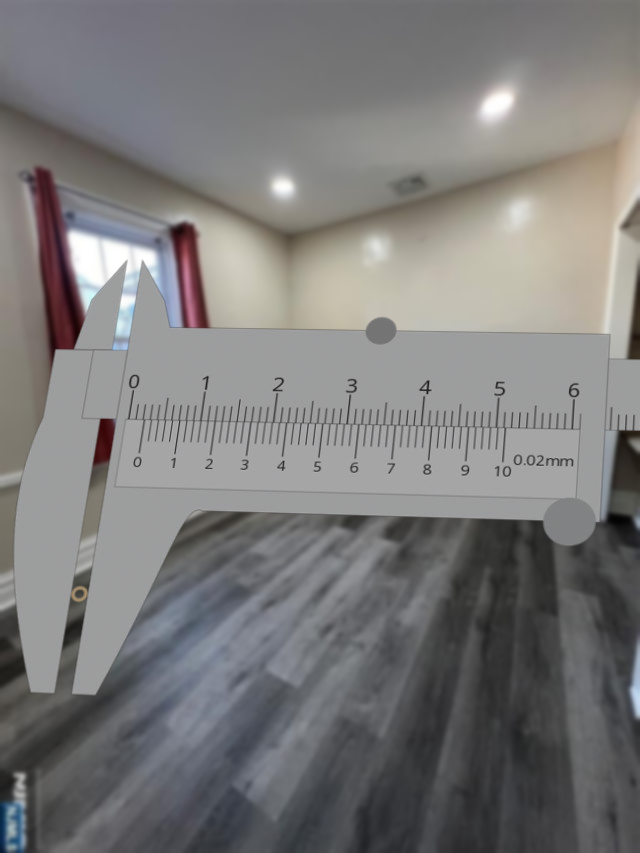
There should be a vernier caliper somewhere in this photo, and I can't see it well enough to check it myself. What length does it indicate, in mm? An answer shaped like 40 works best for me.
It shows 2.2
